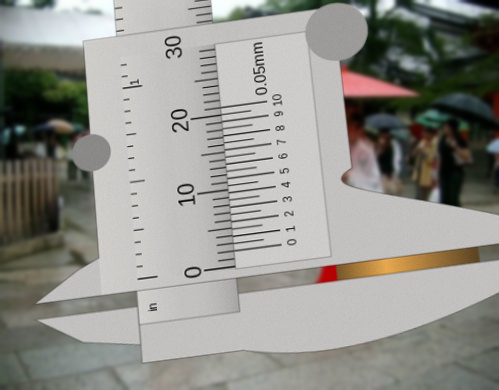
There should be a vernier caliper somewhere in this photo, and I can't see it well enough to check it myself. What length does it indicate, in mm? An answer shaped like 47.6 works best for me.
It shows 2.0
